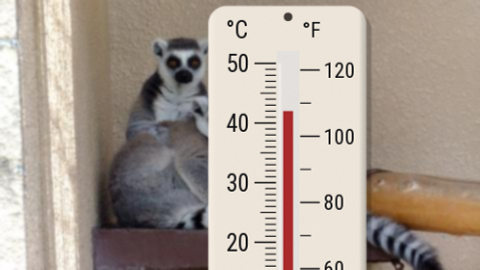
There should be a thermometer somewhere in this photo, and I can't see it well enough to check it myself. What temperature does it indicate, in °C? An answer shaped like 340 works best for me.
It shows 42
